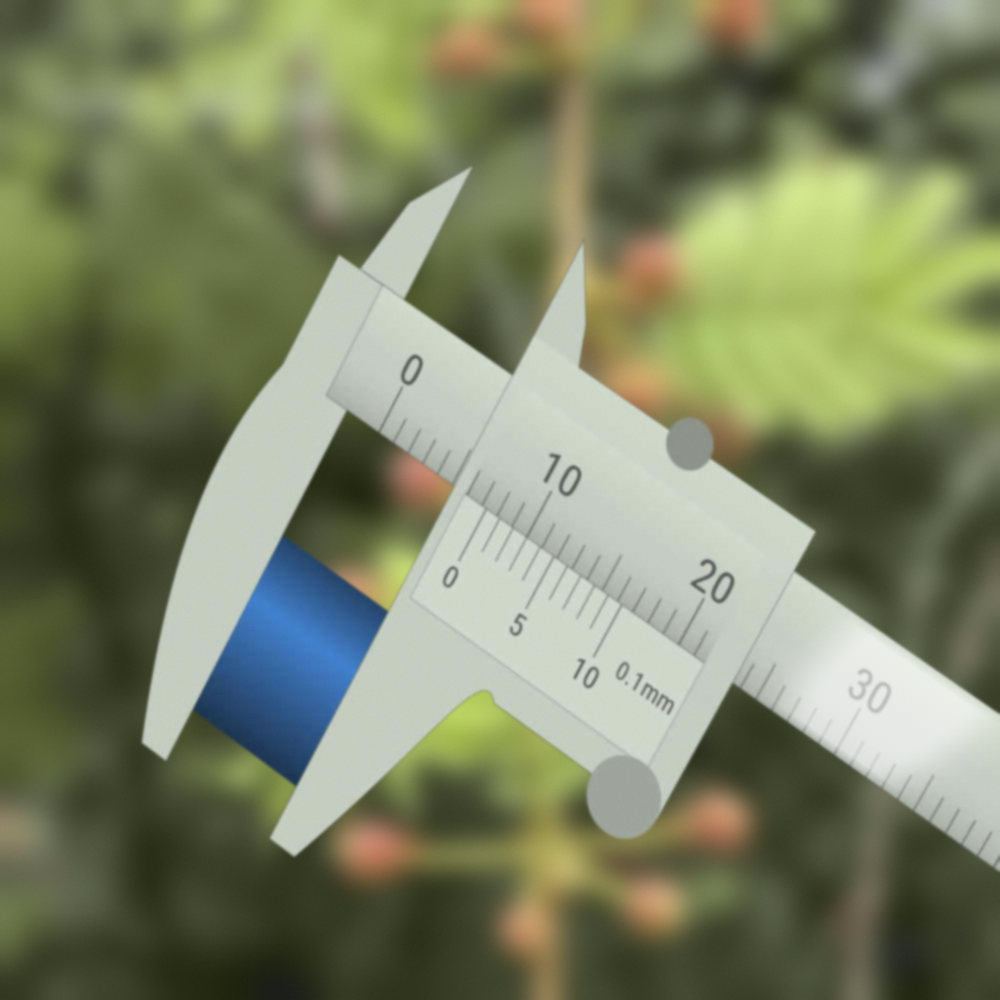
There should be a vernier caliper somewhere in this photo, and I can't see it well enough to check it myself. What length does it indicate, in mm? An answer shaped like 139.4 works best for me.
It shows 7.3
